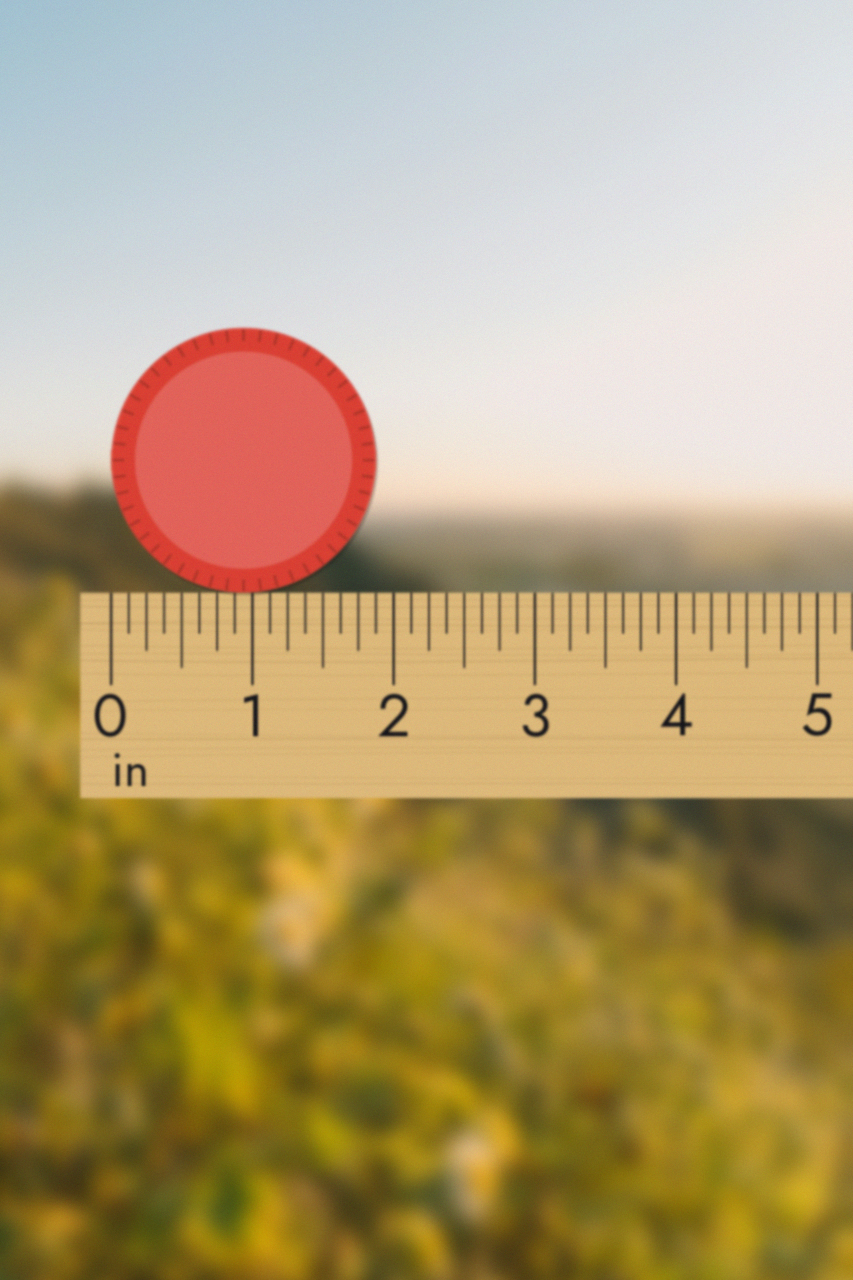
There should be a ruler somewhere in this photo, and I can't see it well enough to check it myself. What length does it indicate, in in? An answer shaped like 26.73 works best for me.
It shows 1.875
